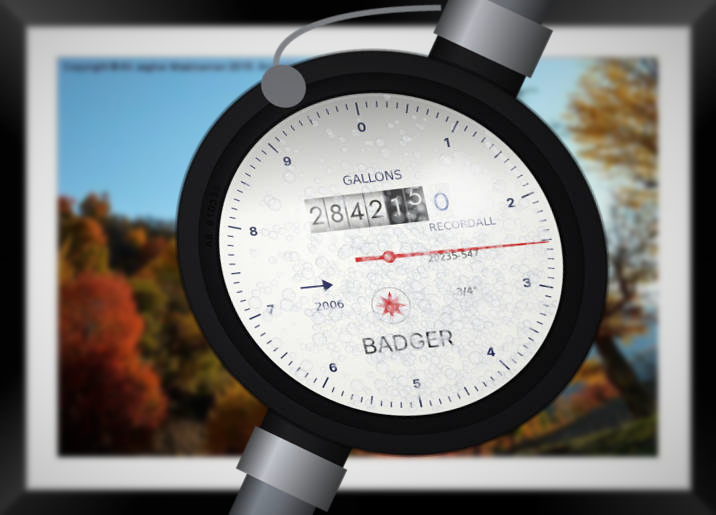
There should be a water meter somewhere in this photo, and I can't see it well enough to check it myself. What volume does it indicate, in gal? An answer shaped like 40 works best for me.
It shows 2842152.5
